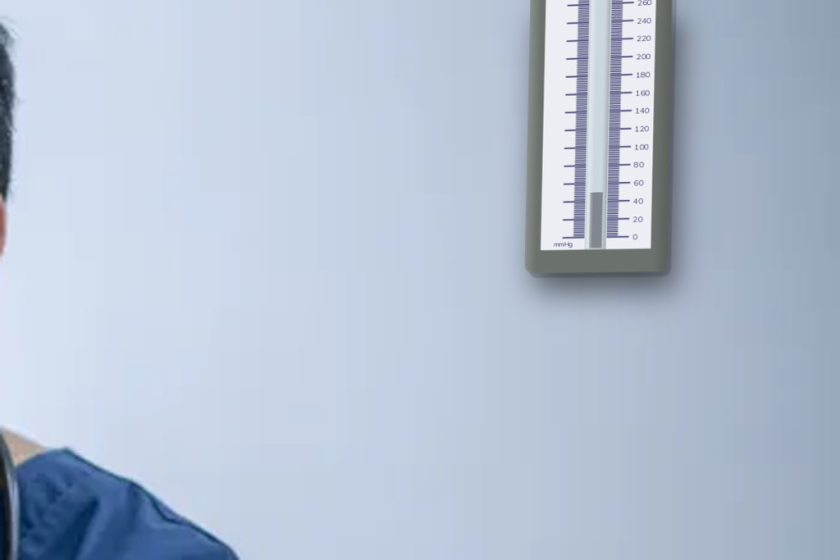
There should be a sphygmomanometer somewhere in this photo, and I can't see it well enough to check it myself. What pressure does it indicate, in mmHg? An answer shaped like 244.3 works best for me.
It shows 50
